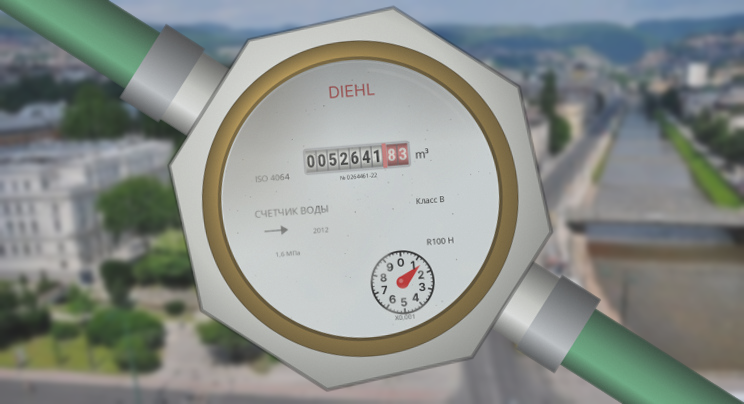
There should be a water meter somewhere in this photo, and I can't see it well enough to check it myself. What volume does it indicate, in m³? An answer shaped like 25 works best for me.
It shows 52641.831
